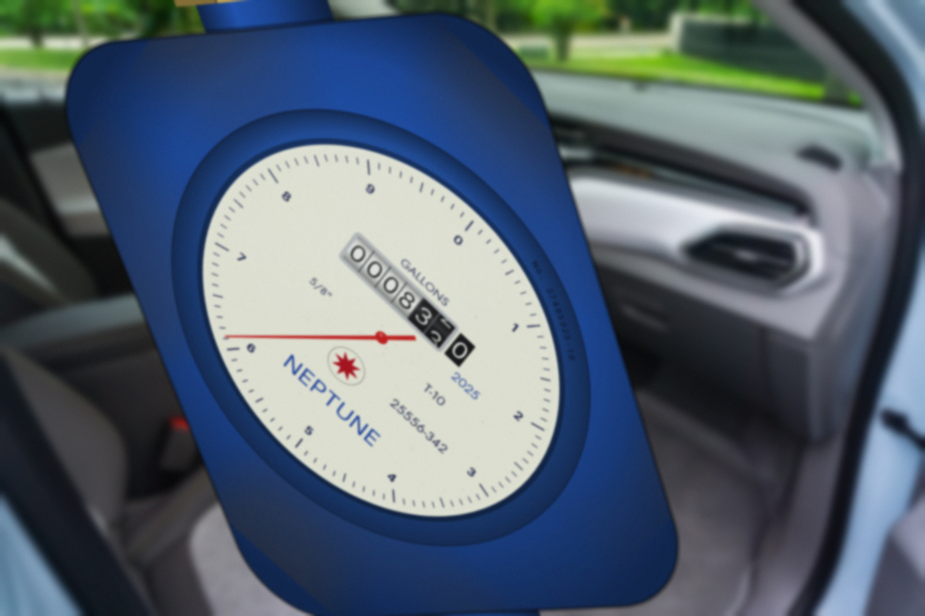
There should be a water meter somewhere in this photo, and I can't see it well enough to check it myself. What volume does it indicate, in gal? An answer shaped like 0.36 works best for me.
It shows 8326.1
